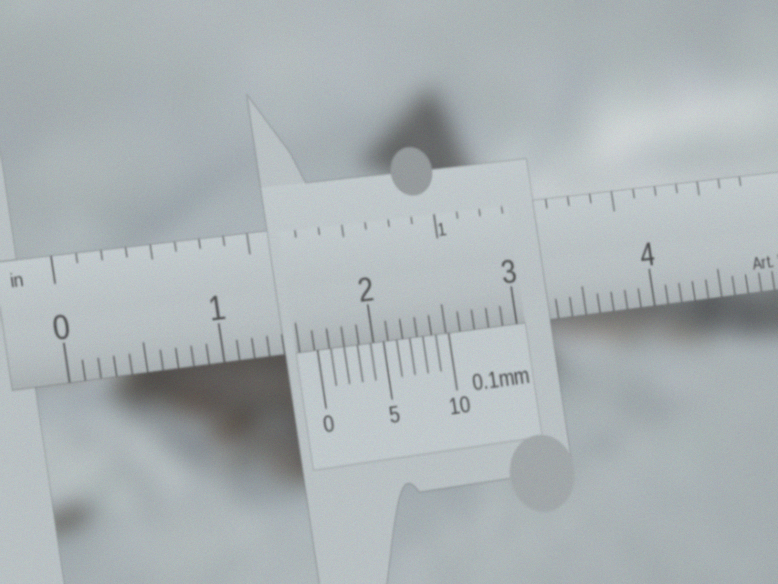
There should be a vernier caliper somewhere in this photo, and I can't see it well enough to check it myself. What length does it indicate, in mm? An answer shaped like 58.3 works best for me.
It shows 16.2
